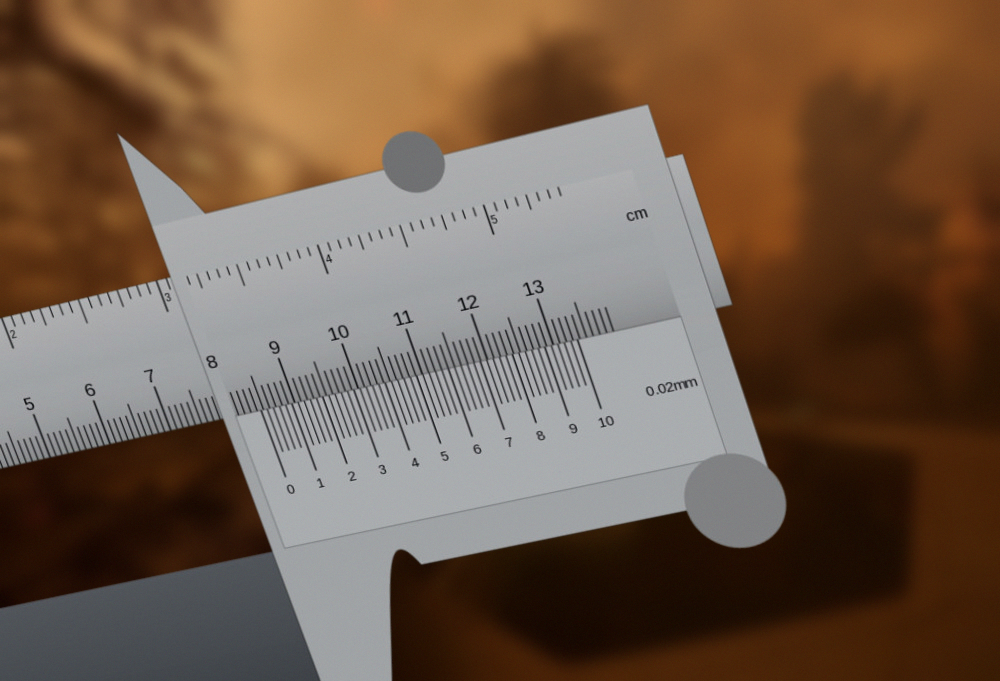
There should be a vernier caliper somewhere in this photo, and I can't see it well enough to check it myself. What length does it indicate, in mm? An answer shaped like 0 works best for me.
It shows 84.6
